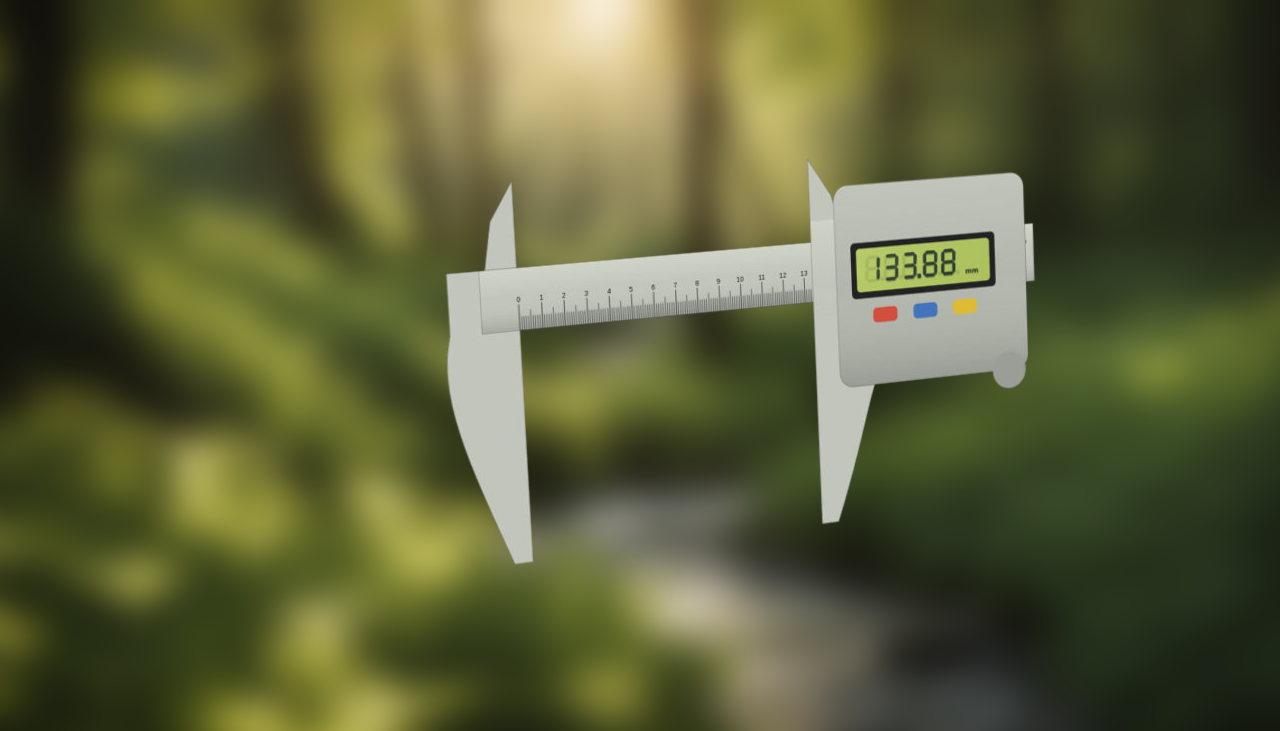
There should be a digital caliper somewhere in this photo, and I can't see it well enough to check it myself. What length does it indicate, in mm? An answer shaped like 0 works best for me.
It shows 133.88
